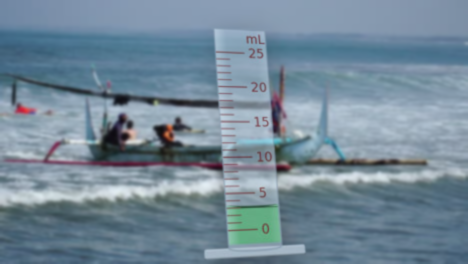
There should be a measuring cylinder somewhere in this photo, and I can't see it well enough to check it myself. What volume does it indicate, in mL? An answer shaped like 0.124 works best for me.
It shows 3
